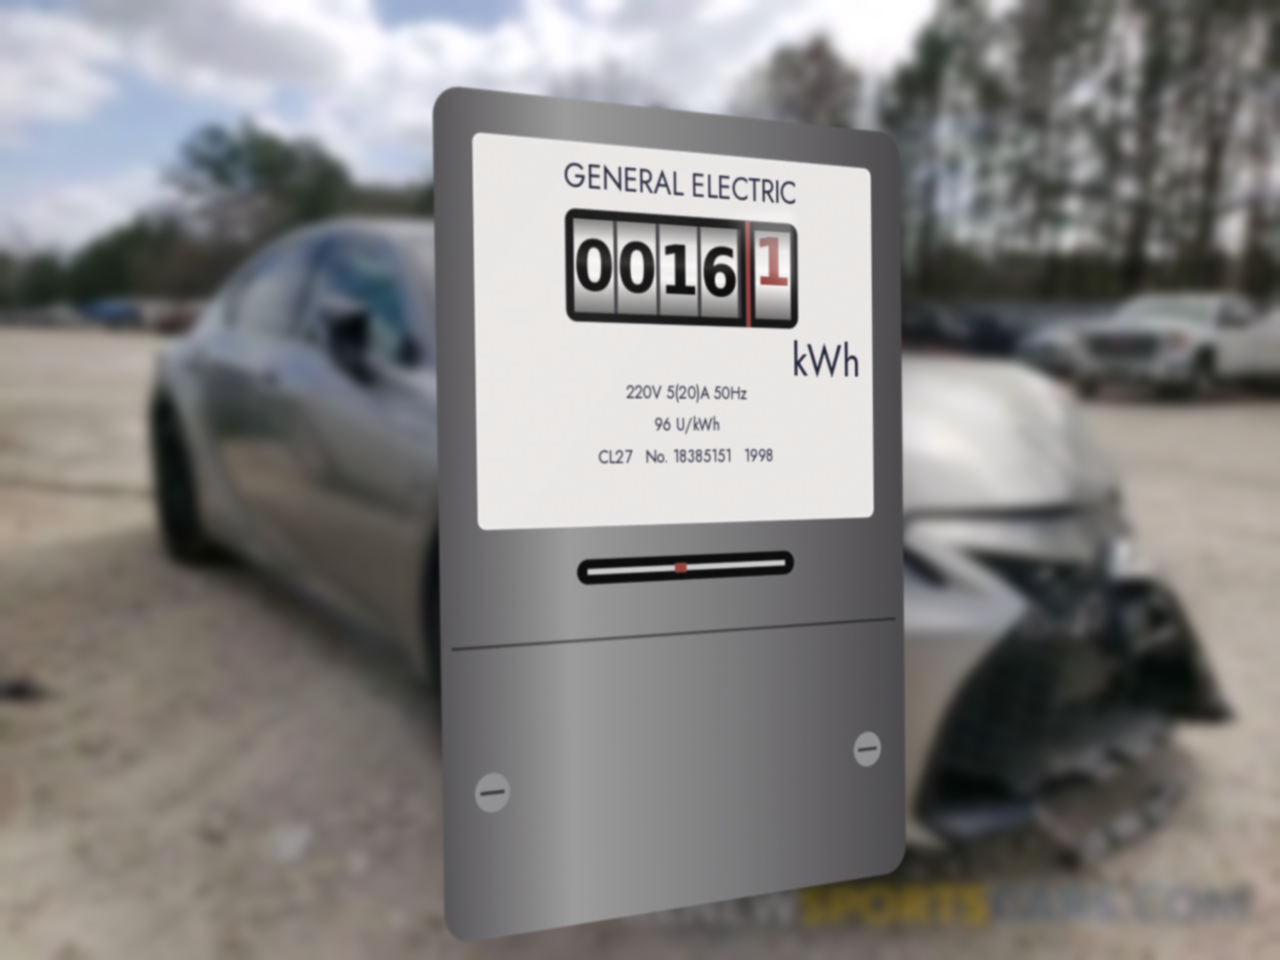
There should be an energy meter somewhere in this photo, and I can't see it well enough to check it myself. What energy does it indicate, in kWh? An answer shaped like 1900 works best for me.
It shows 16.1
